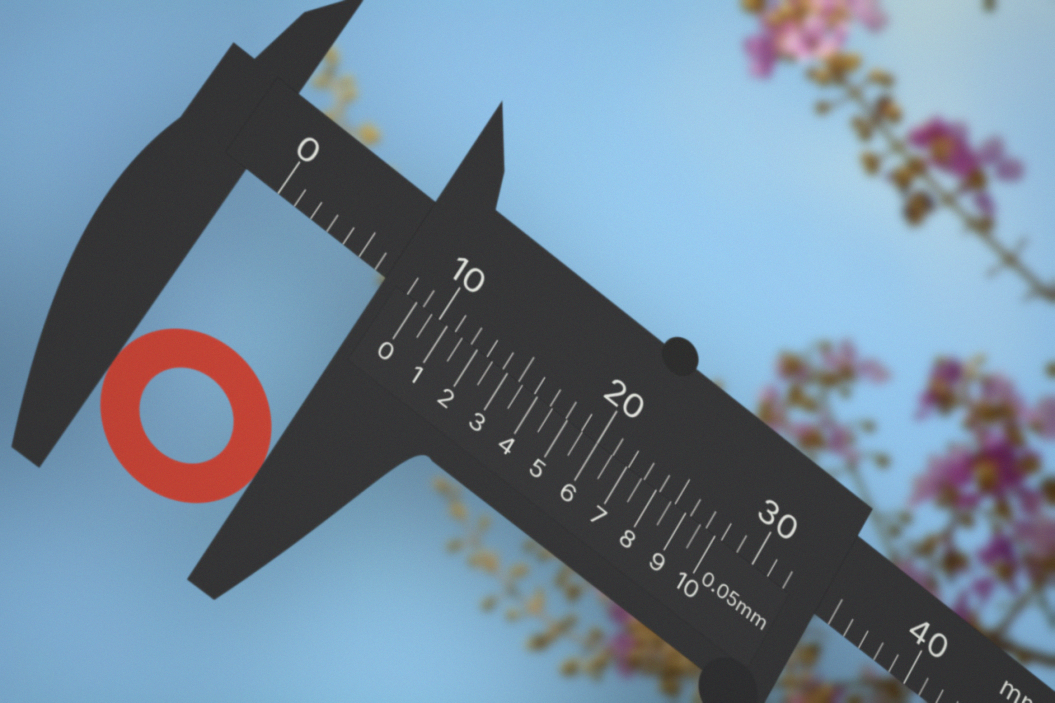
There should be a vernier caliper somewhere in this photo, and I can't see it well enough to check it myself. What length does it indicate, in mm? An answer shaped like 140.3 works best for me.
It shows 8.6
